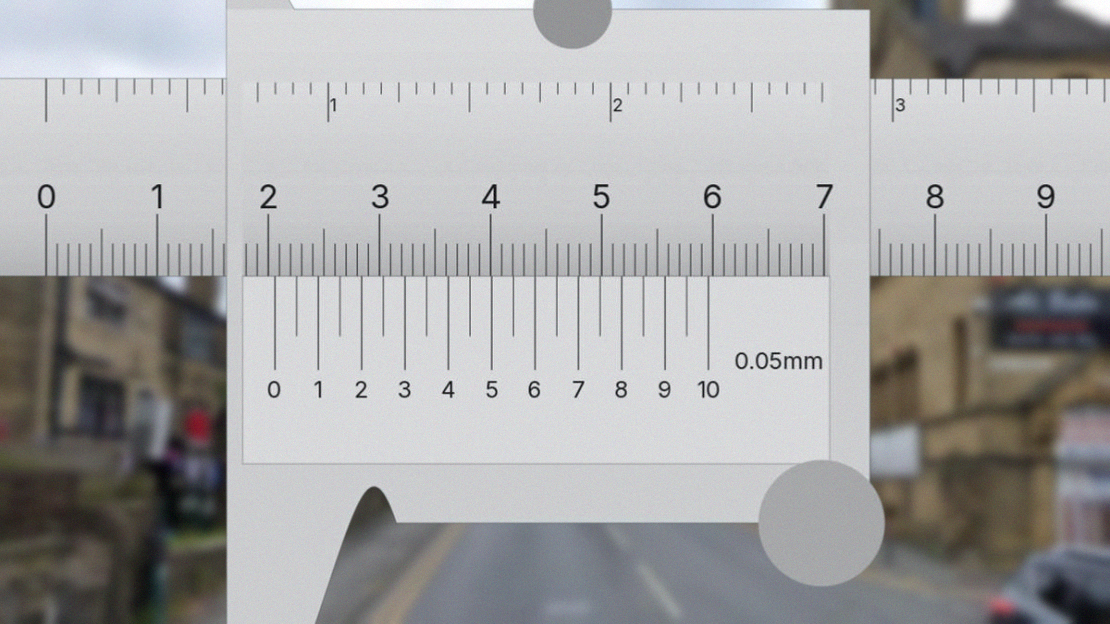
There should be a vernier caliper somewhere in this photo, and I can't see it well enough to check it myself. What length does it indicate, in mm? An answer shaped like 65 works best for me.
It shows 20.6
